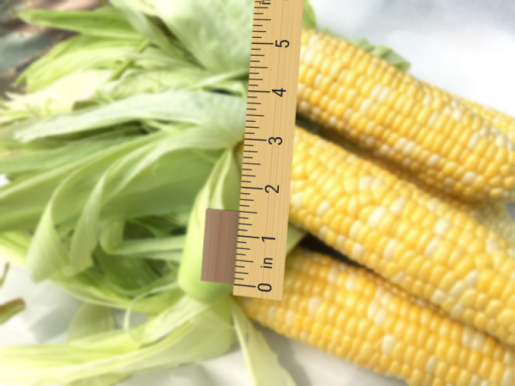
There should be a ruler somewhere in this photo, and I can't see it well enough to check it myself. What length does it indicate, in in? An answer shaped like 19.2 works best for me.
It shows 1.5
